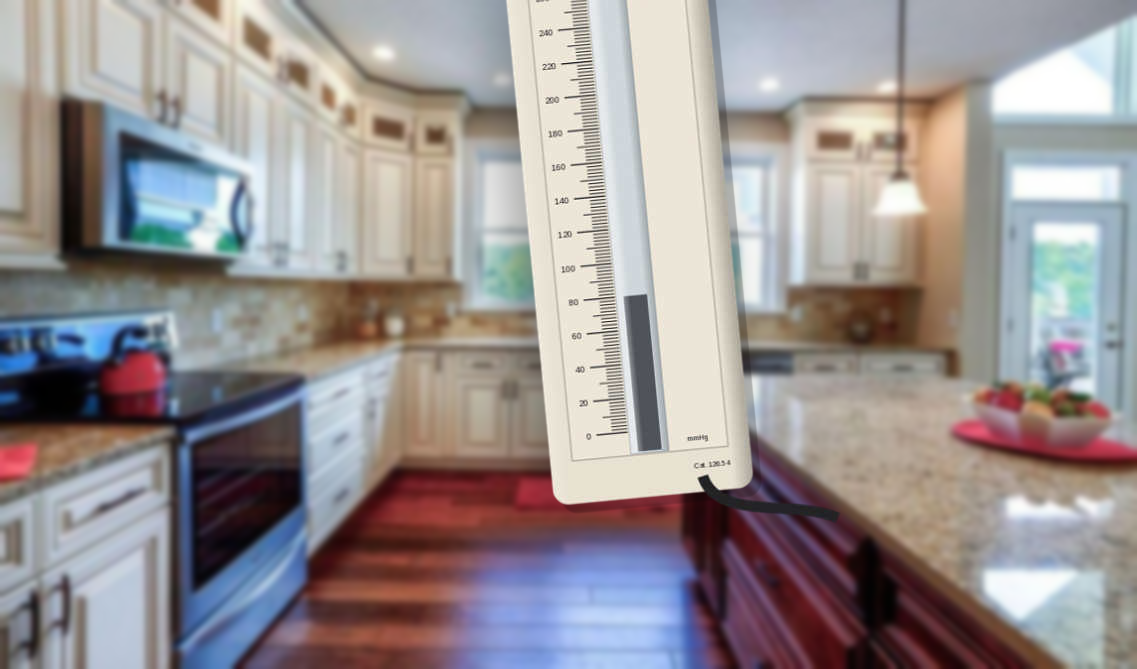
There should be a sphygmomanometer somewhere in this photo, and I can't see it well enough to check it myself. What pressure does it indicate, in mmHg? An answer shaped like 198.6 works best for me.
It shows 80
